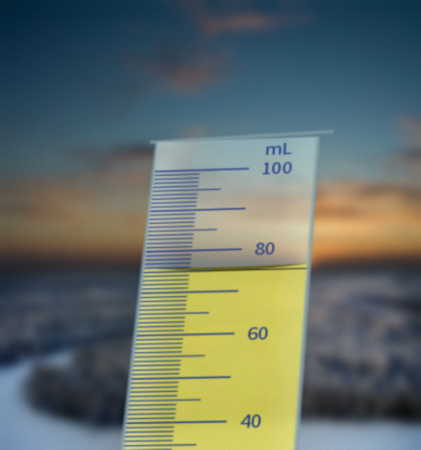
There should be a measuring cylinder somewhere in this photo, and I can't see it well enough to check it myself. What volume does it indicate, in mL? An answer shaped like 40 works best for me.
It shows 75
